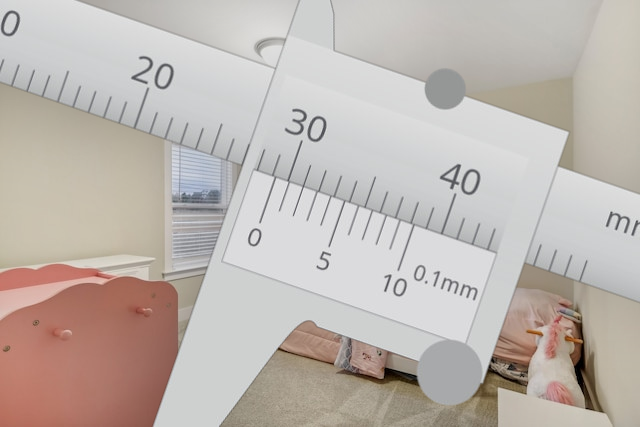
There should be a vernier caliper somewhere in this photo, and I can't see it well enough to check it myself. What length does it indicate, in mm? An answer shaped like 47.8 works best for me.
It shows 29.2
